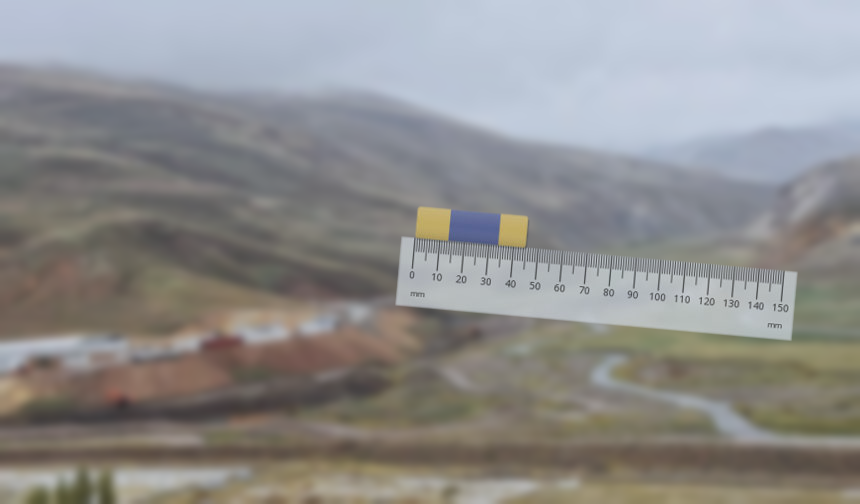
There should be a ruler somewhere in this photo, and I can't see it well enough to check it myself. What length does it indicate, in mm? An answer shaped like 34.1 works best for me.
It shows 45
